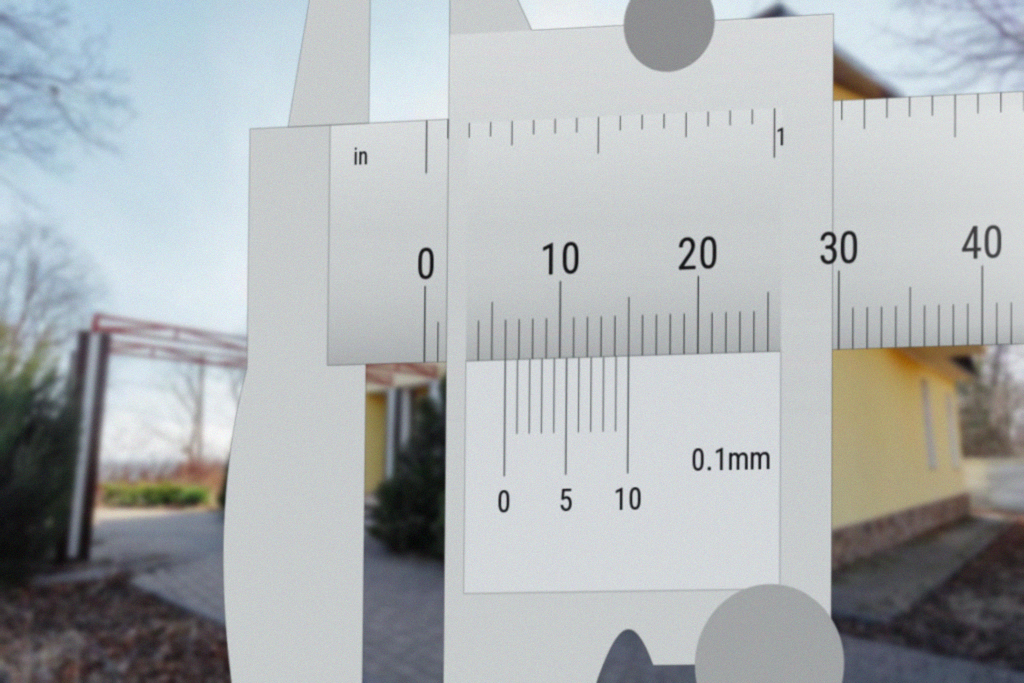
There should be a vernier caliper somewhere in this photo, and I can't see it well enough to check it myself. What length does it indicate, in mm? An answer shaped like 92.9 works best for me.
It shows 6.0
